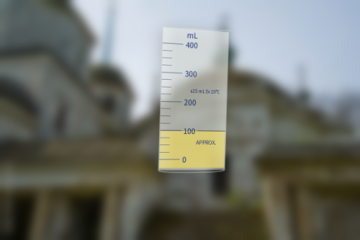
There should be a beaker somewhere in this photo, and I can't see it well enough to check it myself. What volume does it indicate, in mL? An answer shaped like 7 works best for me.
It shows 100
